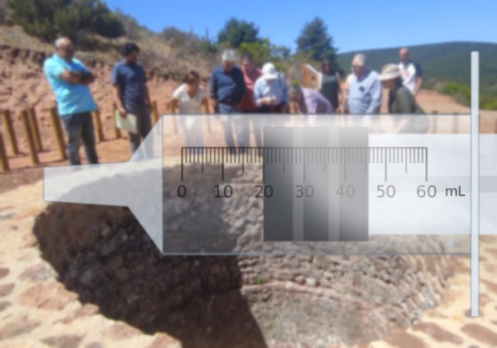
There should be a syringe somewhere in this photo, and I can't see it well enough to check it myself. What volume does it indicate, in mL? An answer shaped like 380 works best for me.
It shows 20
